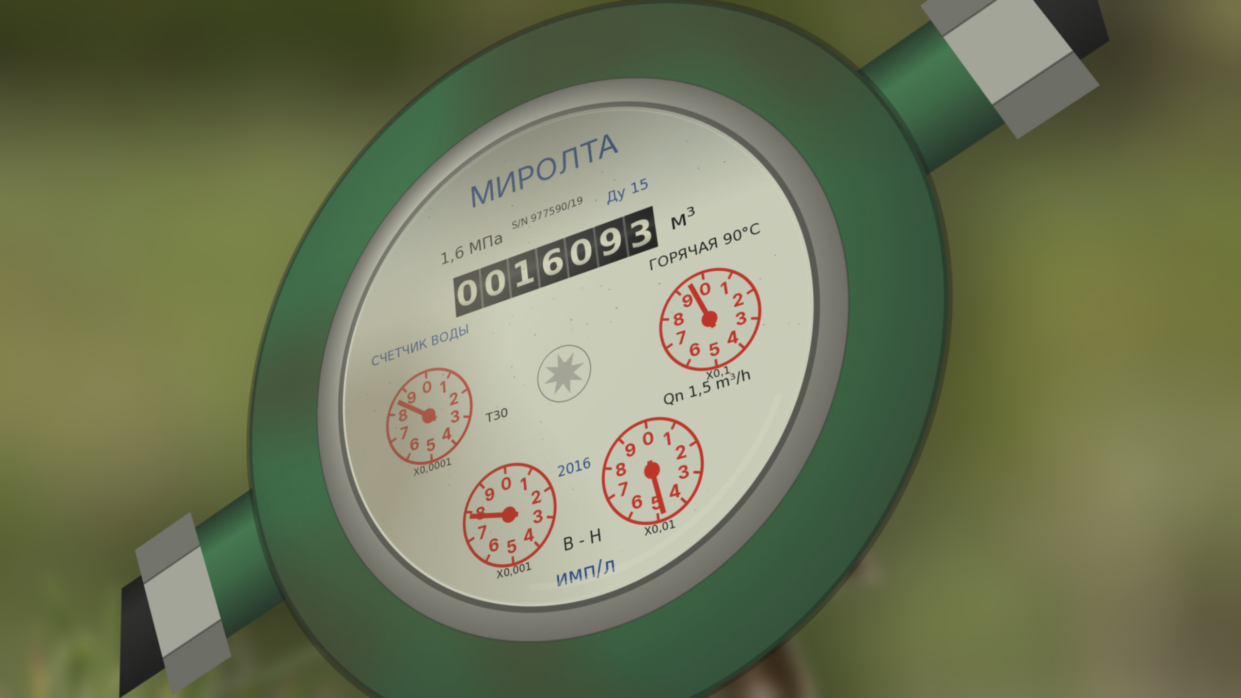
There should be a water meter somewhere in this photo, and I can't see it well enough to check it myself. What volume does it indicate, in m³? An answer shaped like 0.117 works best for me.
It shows 16092.9478
